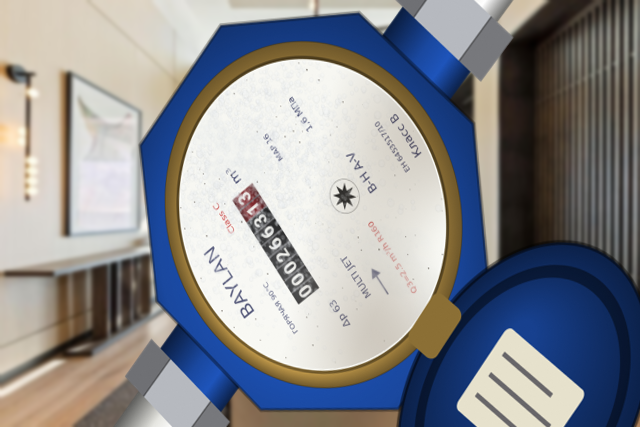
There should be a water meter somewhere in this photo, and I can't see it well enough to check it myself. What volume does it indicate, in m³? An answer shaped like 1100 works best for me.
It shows 2663.13
